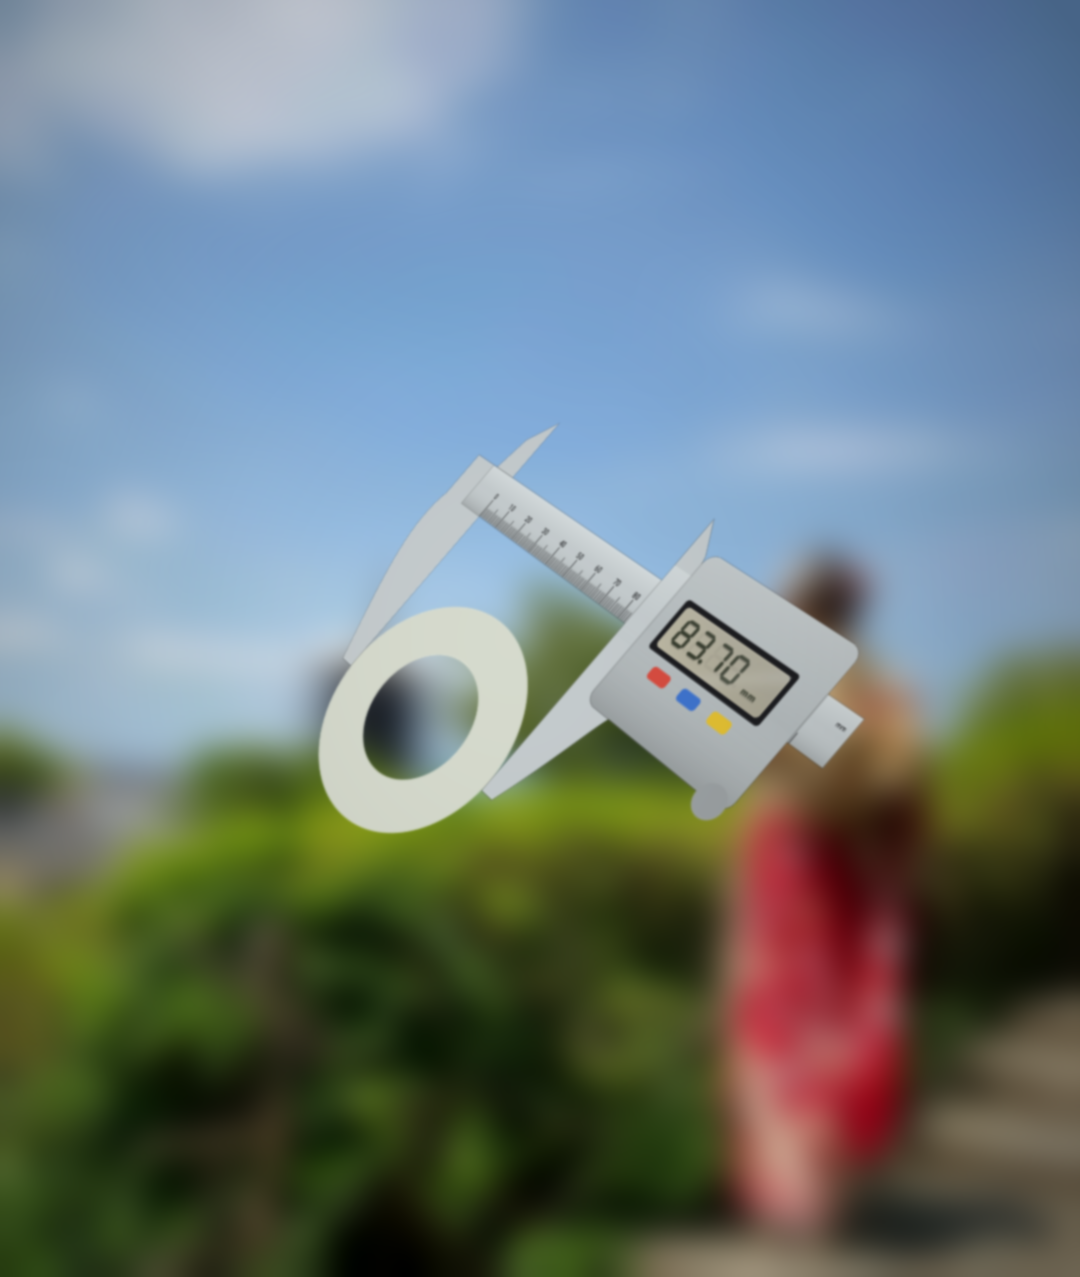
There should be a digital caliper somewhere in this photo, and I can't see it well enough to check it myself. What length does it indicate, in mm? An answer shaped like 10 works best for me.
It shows 83.70
